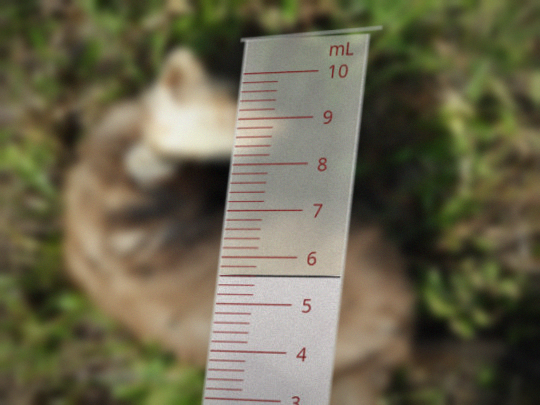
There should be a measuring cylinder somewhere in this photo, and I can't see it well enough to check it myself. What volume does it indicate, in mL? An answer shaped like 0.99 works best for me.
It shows 5.6
